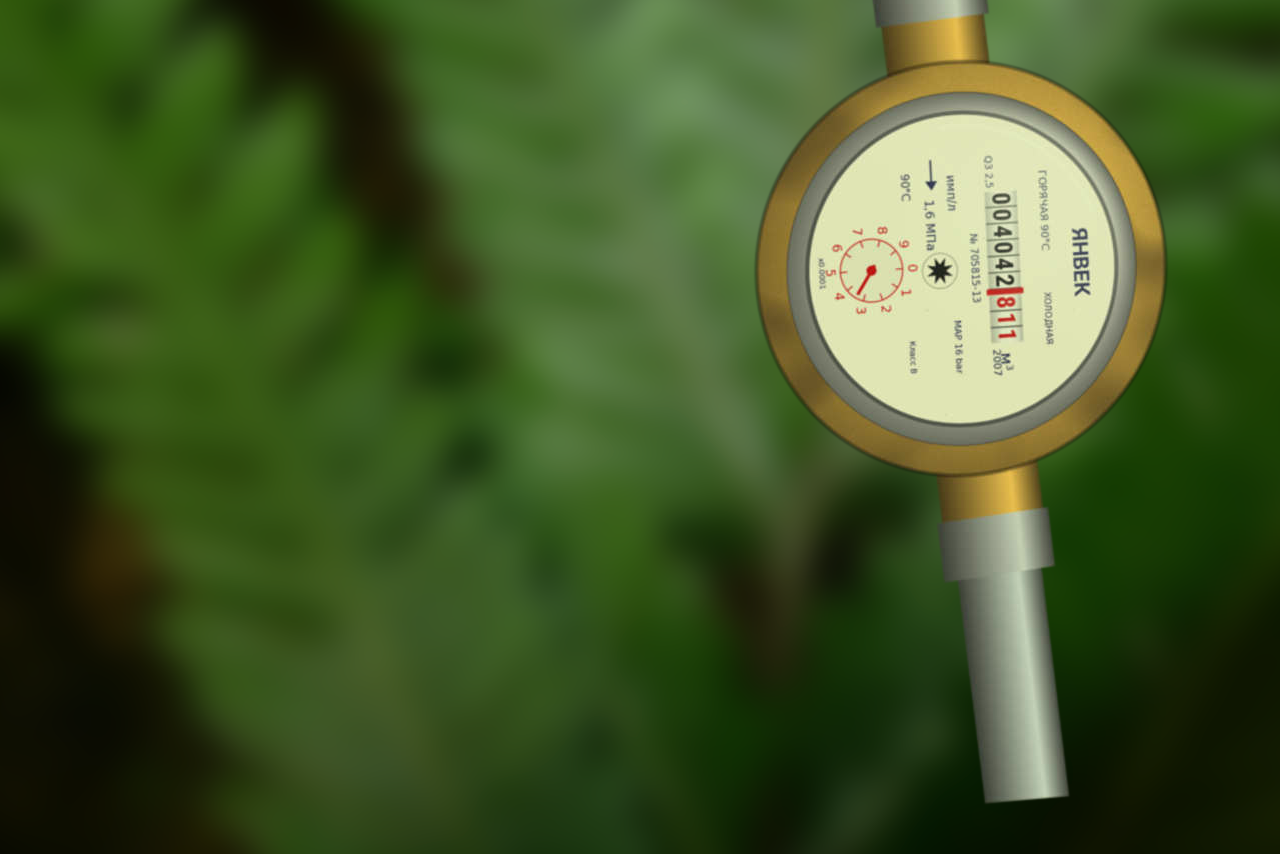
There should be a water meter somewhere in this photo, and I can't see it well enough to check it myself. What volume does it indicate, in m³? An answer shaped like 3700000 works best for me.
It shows 4042.8113
